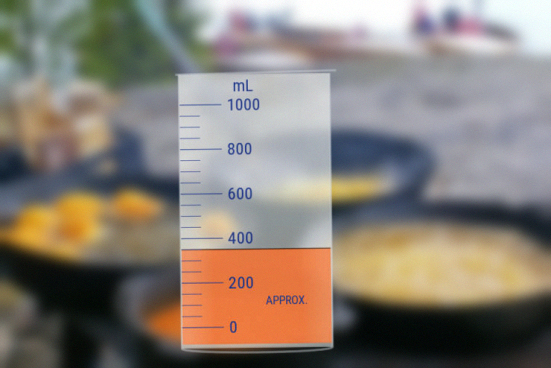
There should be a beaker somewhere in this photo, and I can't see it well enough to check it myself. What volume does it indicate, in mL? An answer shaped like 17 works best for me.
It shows 350
